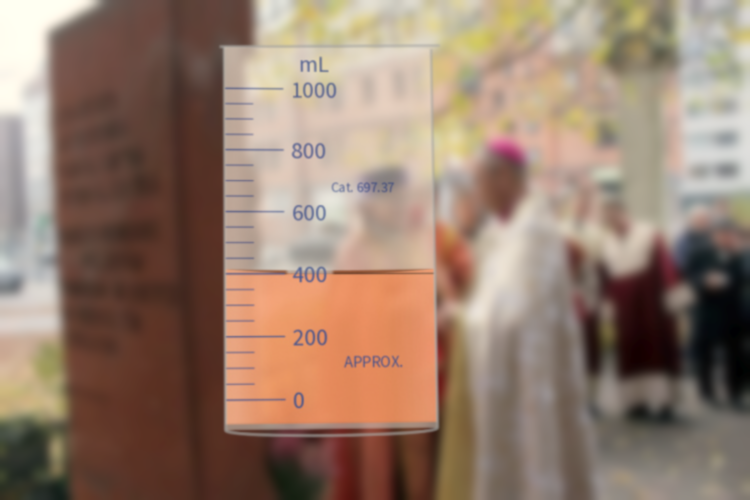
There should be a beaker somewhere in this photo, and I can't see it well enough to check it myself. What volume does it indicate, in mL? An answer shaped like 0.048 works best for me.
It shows 400
